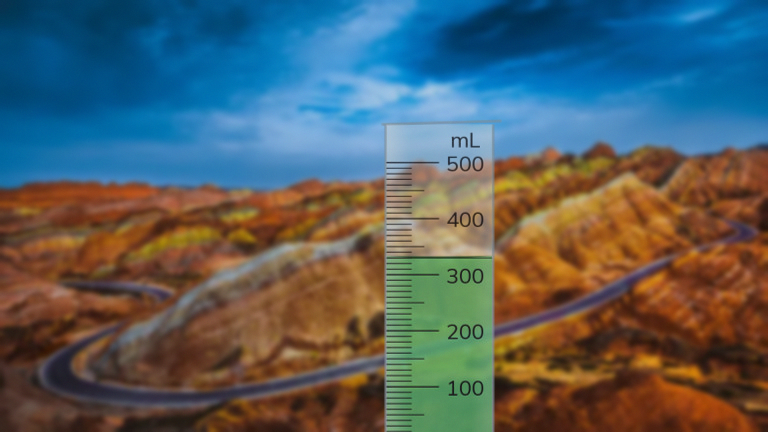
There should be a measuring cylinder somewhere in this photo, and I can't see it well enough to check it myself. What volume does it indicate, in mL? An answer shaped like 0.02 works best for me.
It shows 330
